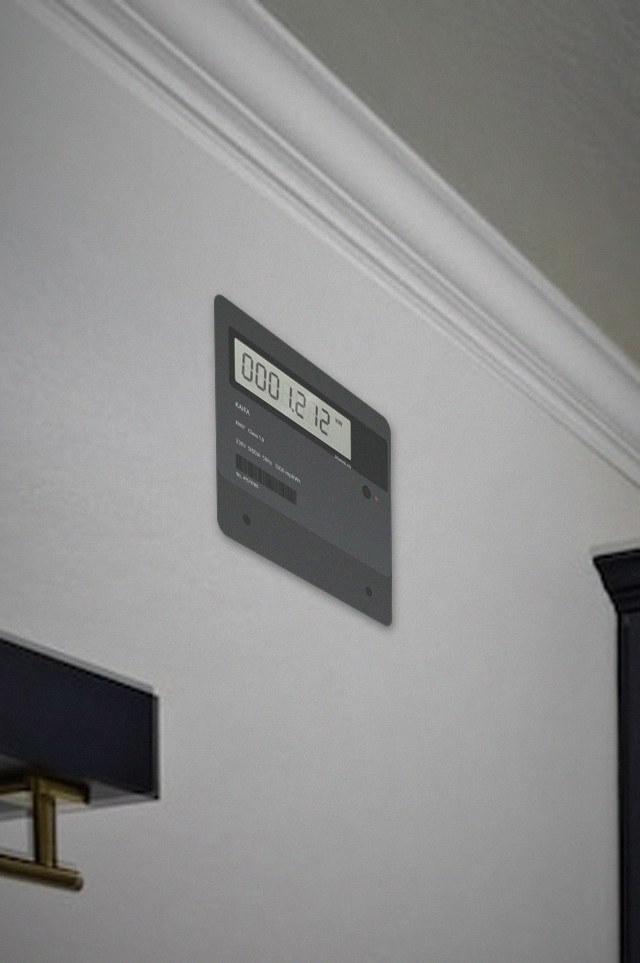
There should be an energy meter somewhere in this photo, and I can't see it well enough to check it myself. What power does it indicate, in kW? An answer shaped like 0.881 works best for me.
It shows 1.212
